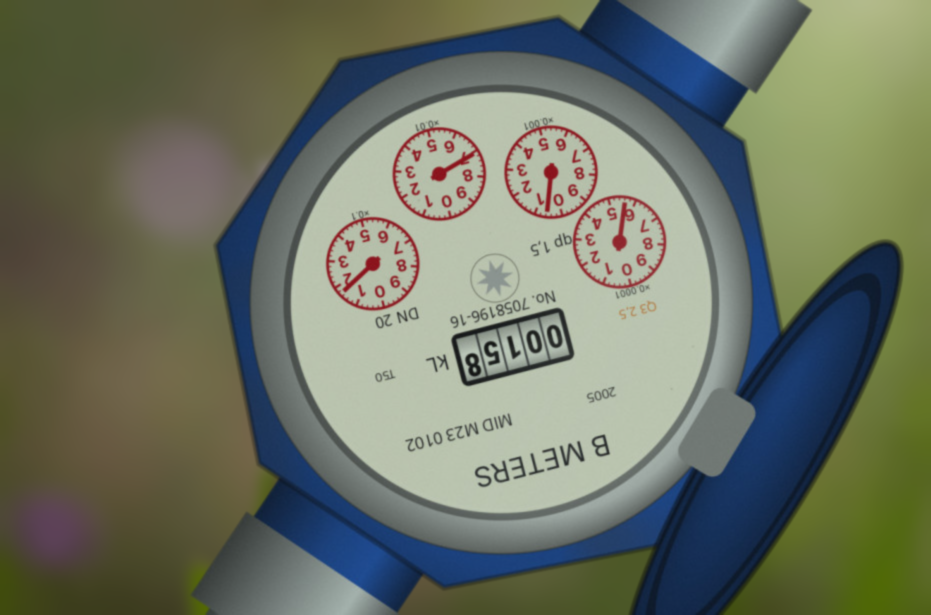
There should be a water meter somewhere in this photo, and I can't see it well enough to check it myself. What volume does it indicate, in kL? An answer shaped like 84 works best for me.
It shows 158.1705
